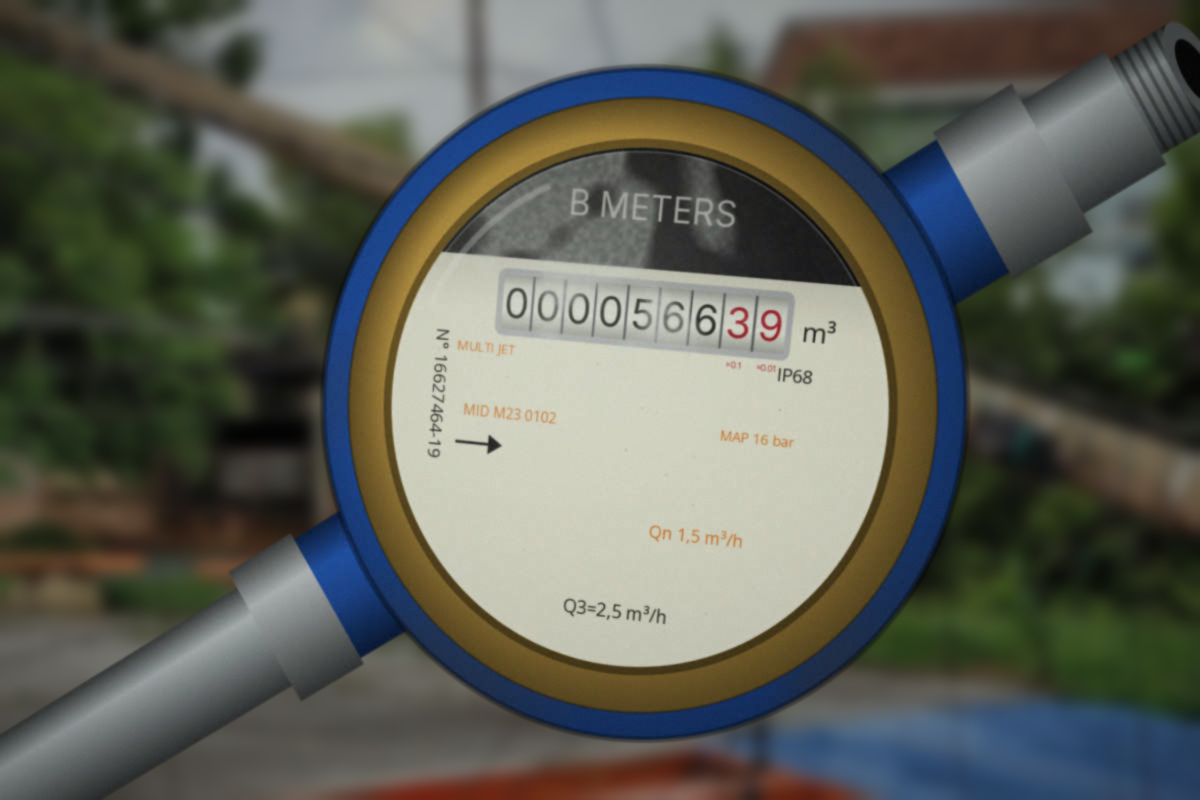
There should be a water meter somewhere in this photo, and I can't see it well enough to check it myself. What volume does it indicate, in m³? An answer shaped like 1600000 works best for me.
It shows 566.39
